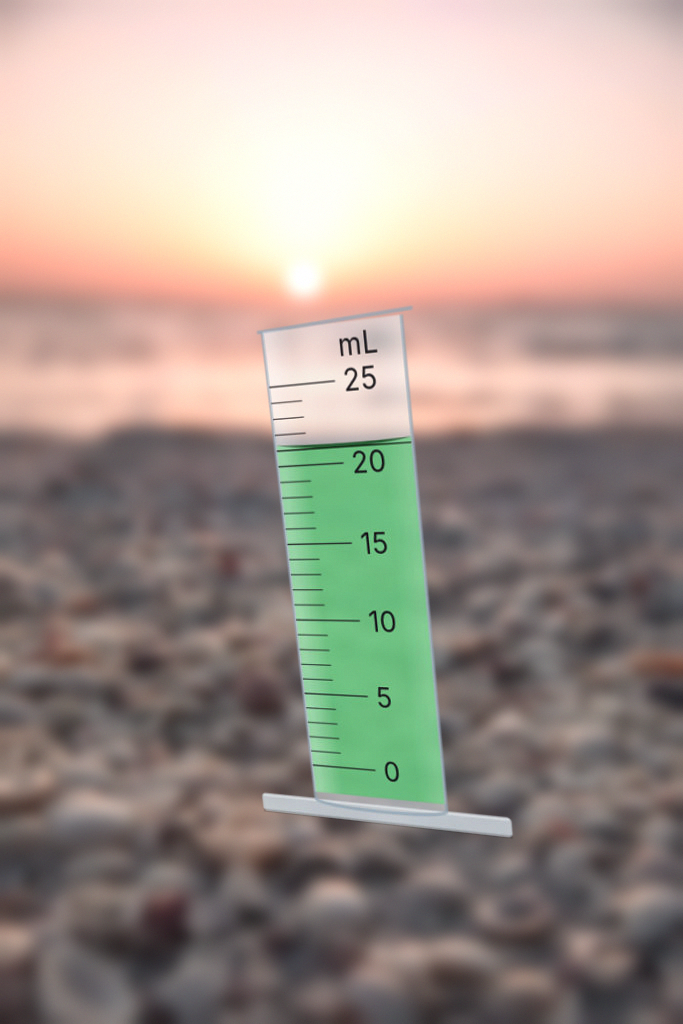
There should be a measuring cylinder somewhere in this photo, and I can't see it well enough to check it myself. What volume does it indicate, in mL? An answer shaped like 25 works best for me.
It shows 21
